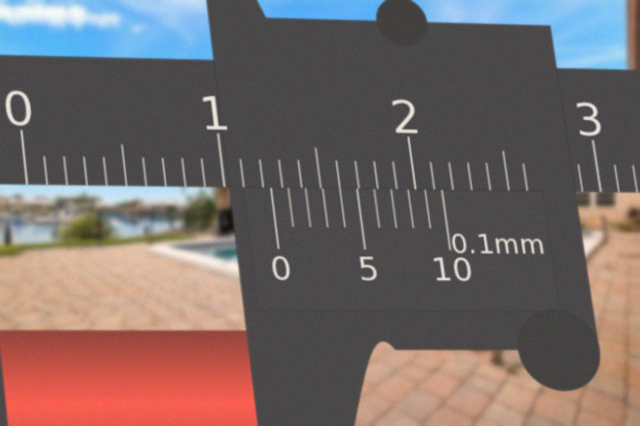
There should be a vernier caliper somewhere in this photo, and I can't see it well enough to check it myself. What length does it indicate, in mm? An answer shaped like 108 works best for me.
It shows 12.4
